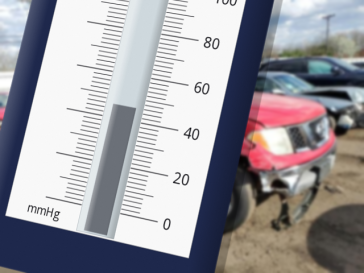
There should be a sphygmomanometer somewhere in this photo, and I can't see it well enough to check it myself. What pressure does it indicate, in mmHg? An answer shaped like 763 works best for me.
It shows 46
